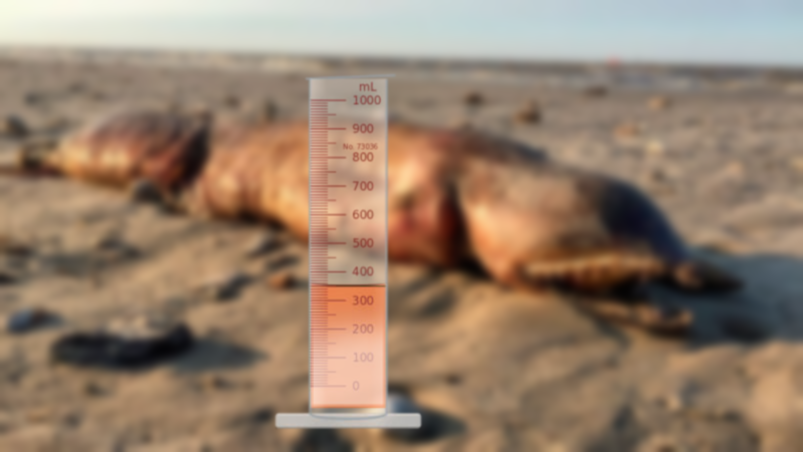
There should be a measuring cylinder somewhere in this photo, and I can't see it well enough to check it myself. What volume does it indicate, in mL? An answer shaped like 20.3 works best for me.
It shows 350
